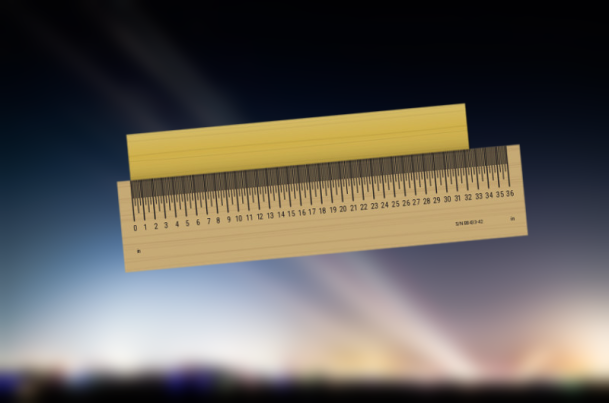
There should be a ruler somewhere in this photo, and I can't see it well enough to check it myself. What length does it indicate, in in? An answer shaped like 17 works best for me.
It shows 32.5
